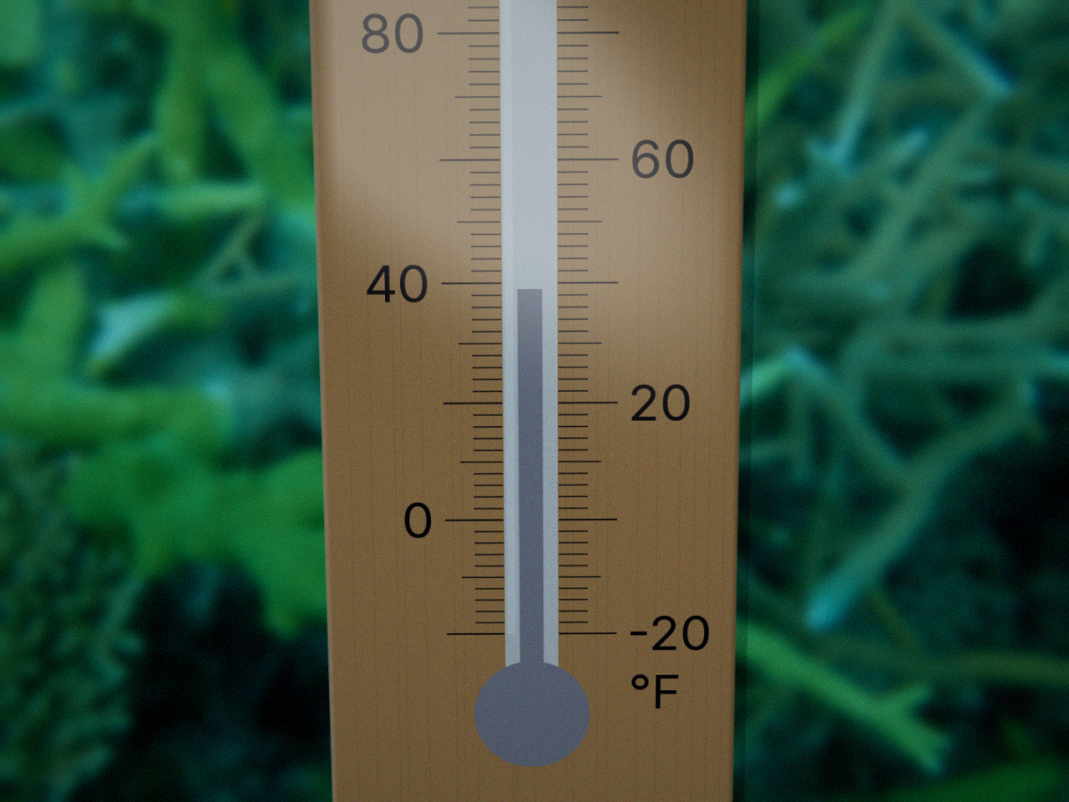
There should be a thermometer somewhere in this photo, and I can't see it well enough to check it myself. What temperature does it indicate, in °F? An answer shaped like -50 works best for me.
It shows 39
